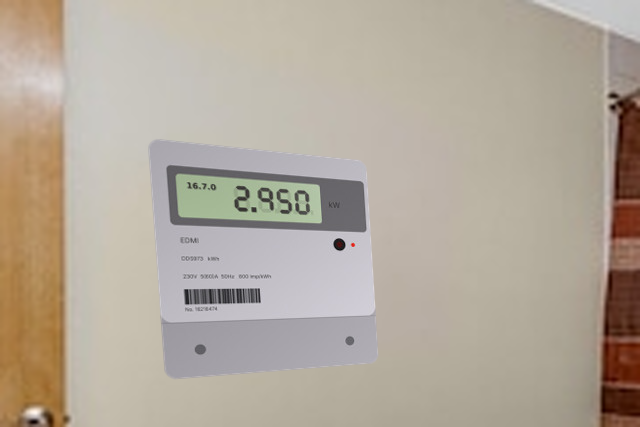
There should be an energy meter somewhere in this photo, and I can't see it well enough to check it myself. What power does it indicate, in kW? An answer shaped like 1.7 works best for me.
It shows 2.950
